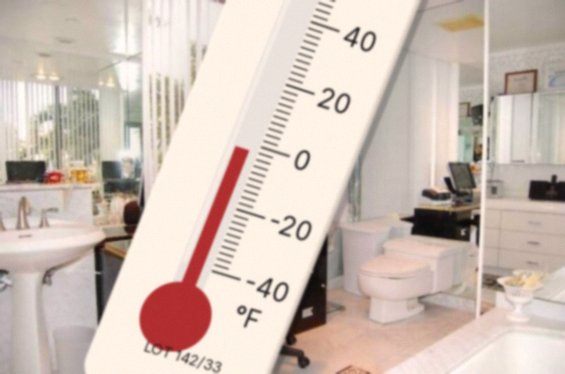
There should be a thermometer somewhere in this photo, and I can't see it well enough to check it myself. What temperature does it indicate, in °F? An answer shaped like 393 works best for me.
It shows -2
